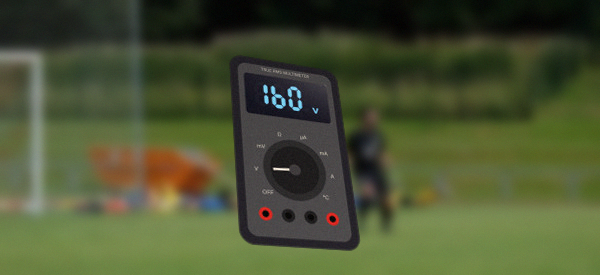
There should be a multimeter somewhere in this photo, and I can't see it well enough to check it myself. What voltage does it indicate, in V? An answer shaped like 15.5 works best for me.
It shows 160
